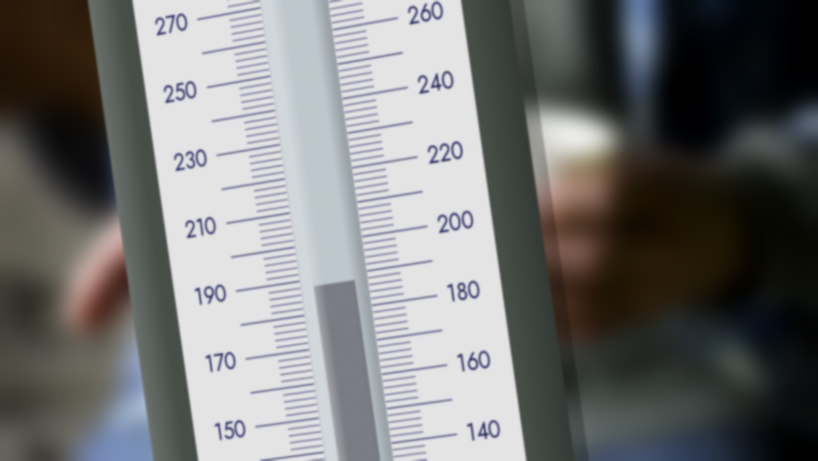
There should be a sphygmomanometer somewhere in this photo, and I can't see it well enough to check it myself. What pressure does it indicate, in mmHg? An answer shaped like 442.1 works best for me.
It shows 188
